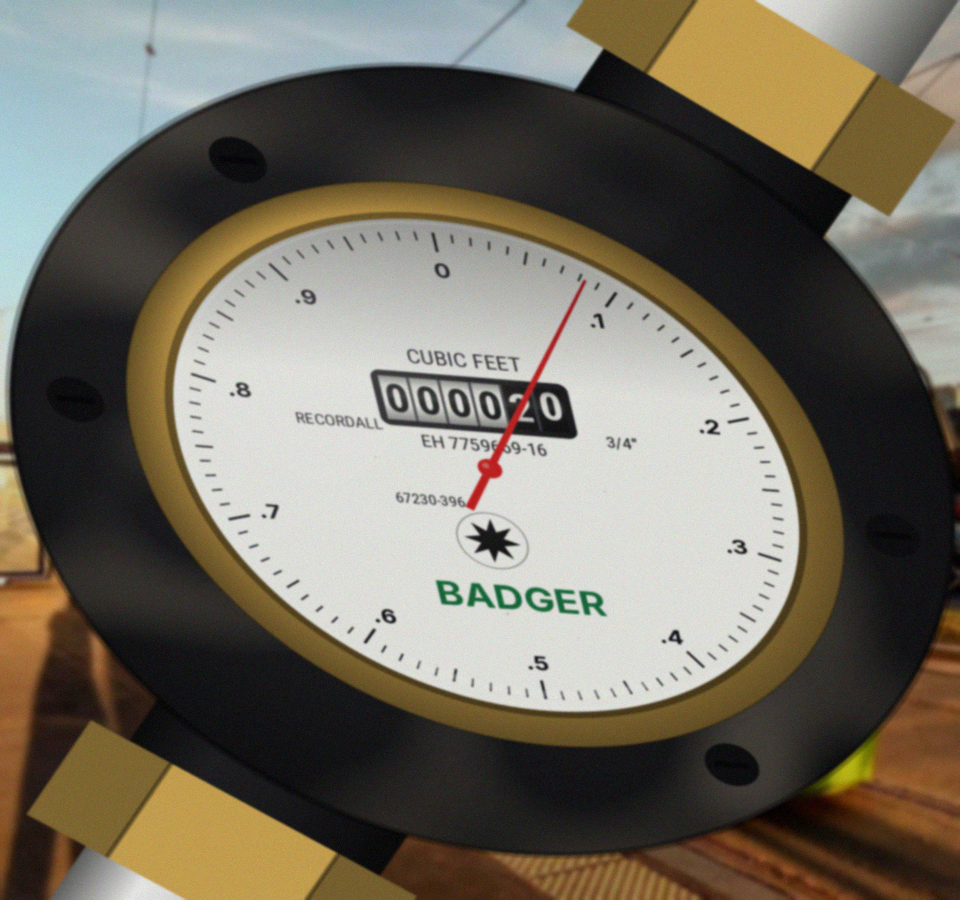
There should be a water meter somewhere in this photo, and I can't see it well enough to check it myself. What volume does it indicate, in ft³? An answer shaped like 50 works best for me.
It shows 20.08
